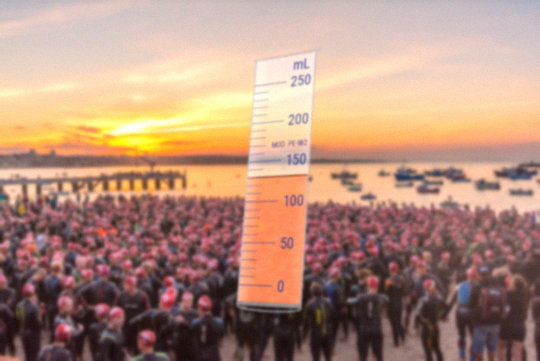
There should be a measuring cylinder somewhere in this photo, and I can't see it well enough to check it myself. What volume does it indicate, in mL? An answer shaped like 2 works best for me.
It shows 130
